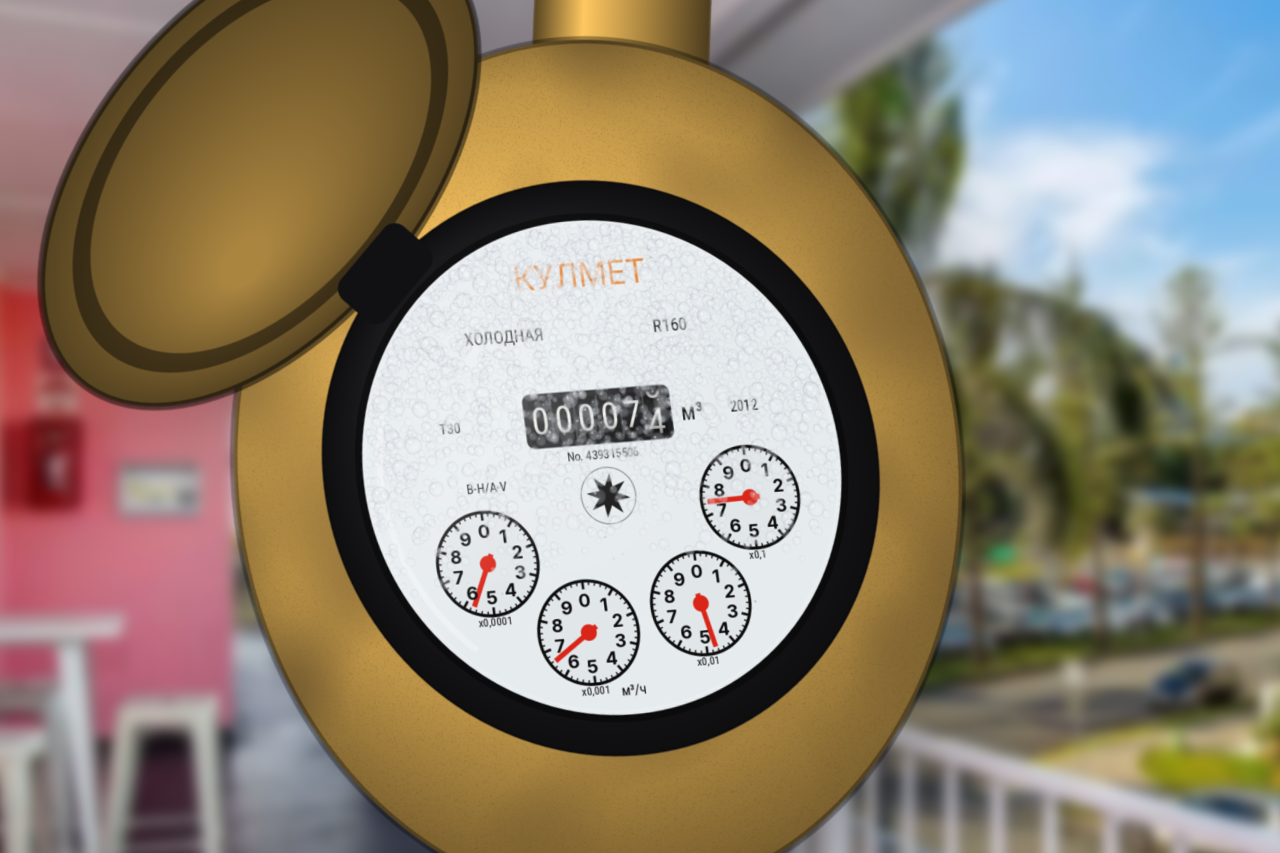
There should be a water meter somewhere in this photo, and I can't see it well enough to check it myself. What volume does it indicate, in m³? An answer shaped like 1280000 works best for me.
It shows 73.7465
